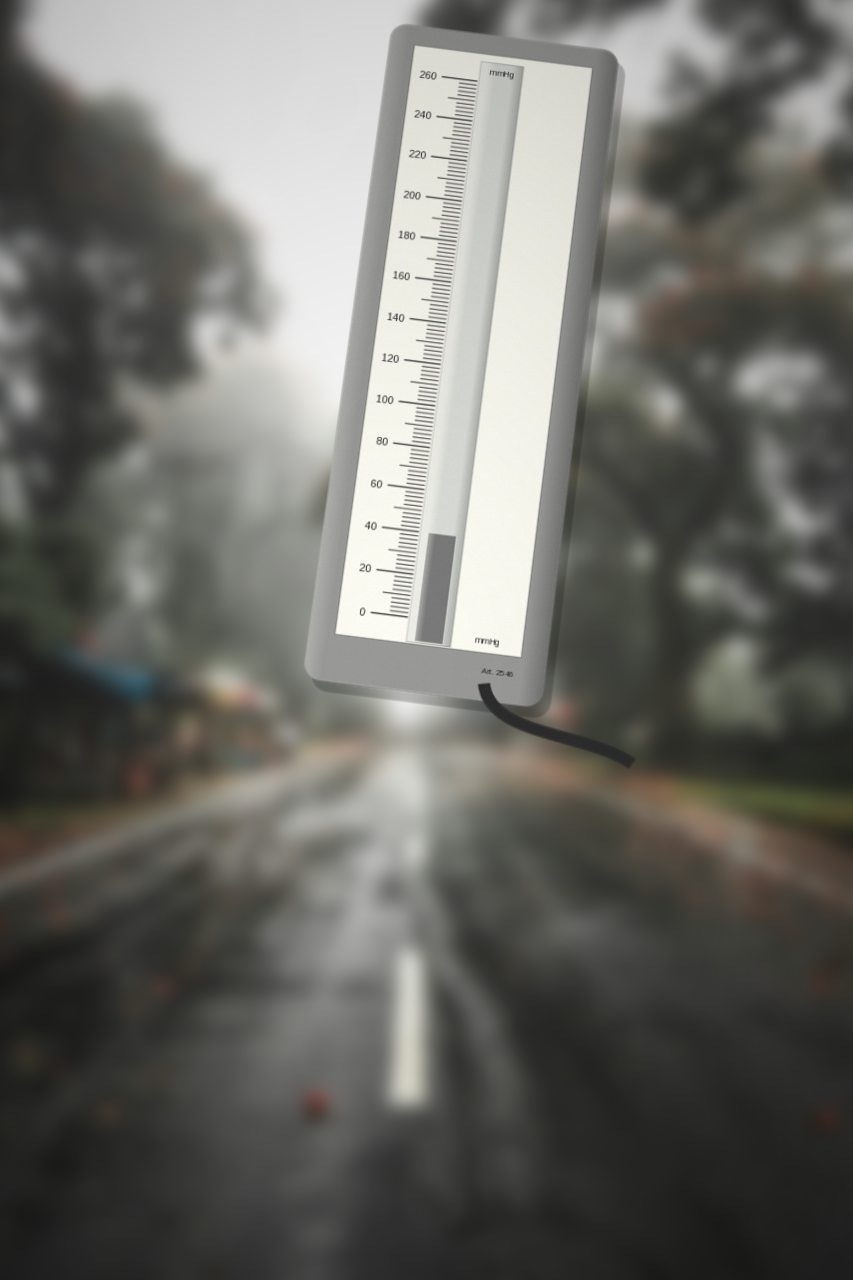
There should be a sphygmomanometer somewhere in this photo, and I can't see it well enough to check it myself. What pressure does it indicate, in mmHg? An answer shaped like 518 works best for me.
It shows 40
